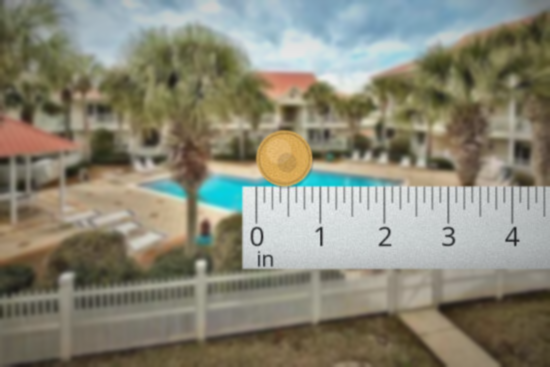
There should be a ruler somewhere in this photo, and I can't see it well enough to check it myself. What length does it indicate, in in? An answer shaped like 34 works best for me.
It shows 0.875
